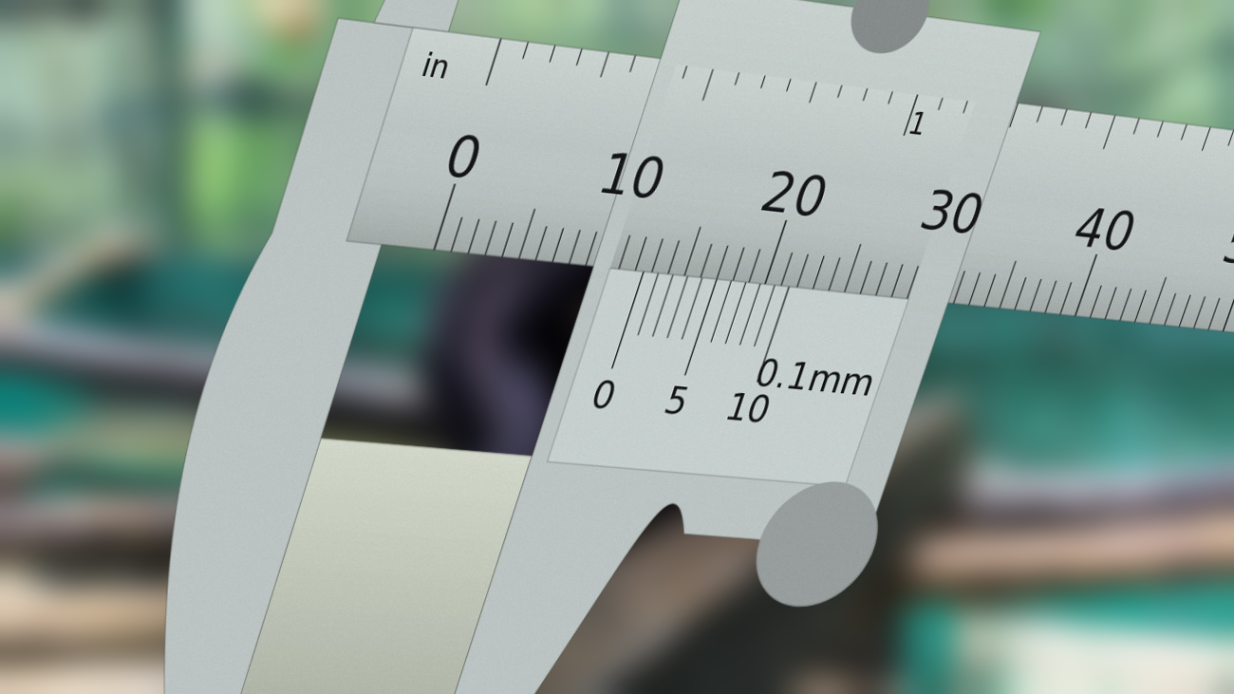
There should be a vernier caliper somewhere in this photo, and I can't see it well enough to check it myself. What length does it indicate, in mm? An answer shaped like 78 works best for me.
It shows 12.5
